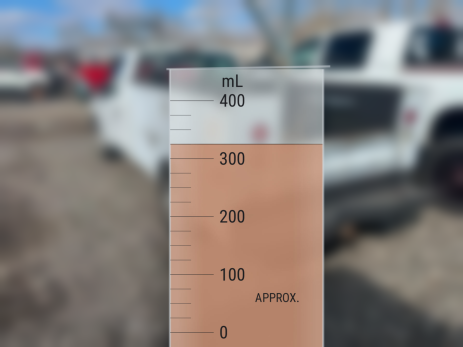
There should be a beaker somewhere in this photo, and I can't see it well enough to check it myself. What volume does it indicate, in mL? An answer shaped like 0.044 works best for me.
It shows 325
